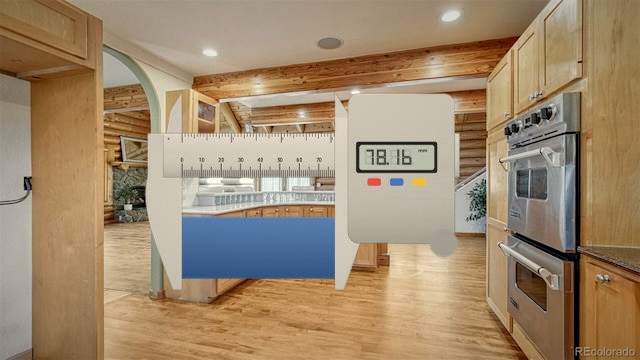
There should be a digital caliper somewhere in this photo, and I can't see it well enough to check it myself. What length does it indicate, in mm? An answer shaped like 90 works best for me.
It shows 78.16
